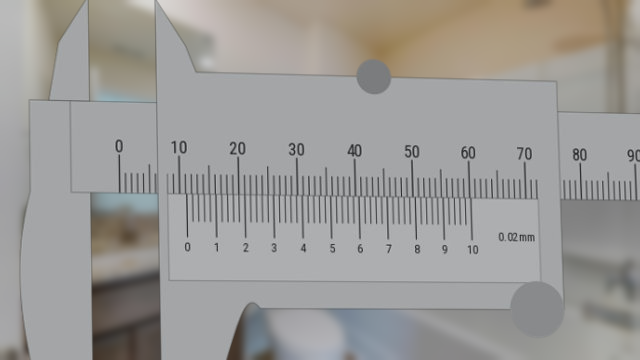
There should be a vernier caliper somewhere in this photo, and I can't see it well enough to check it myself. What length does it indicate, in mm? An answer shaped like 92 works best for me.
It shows 11.2
